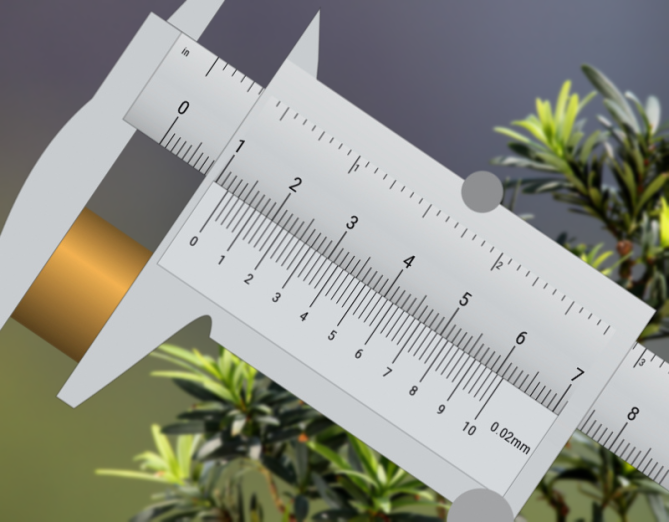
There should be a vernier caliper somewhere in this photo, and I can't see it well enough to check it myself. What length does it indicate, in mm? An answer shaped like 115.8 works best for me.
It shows 12.2
